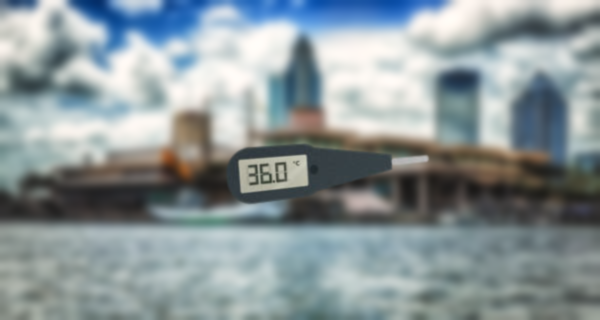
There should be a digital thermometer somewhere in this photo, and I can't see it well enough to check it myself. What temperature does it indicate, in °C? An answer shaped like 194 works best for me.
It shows 36.0
